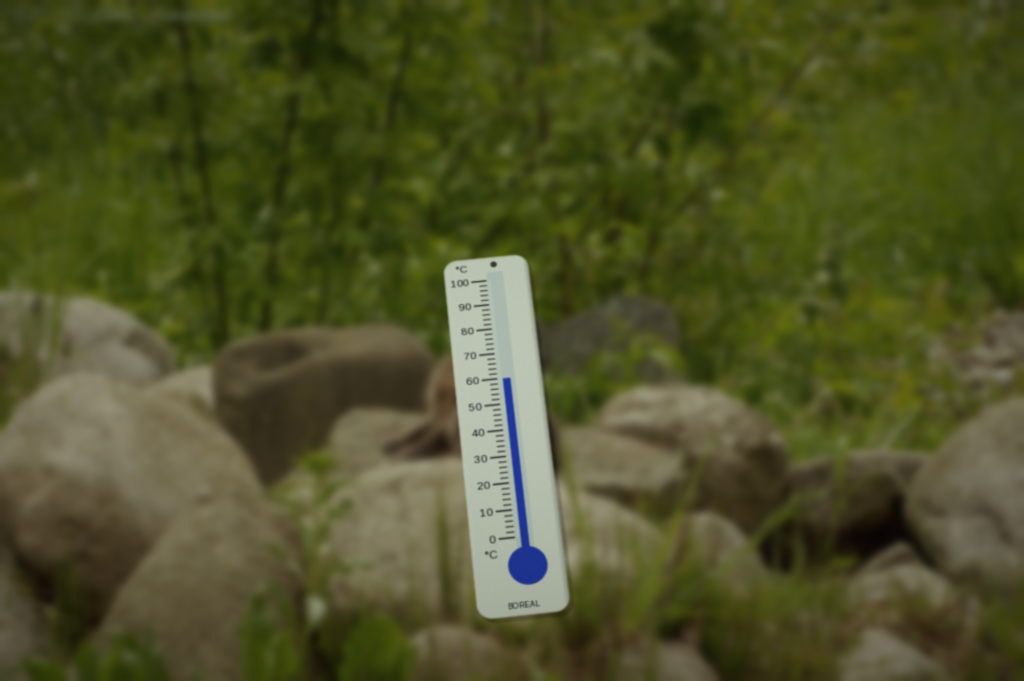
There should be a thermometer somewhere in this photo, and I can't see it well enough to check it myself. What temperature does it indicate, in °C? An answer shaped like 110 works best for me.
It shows 60
